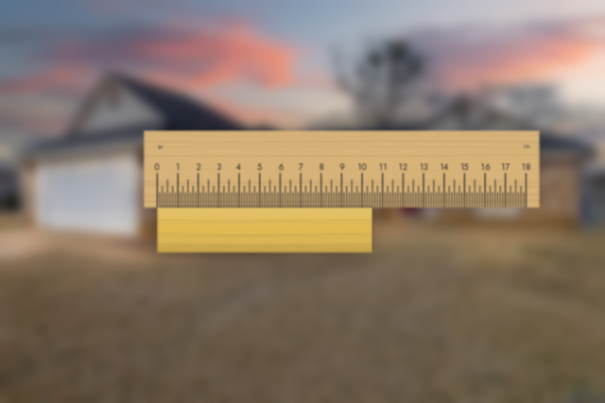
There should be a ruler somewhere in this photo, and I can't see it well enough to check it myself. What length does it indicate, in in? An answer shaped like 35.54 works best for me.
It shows 10.5
